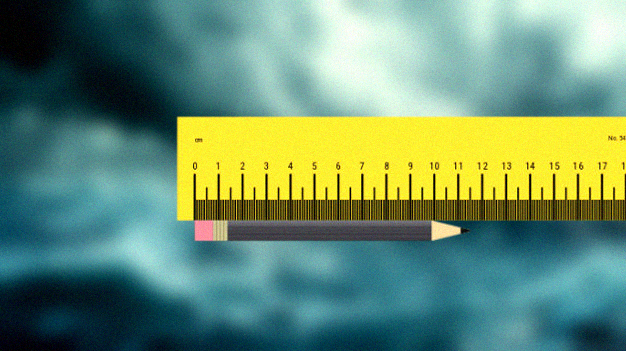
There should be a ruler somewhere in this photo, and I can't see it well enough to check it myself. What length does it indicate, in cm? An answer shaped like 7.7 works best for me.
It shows 11.5
